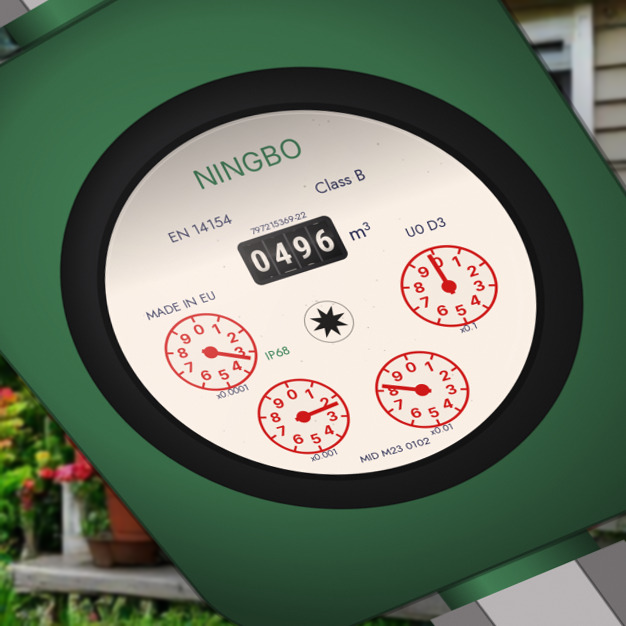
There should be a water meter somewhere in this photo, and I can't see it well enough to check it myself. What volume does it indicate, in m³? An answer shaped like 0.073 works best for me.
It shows 495.9823
